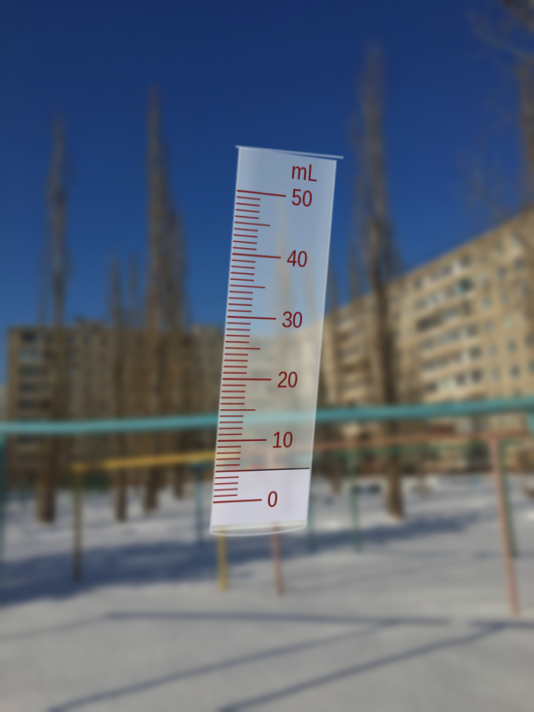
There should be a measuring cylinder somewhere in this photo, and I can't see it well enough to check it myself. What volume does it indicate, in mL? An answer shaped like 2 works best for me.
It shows 5
